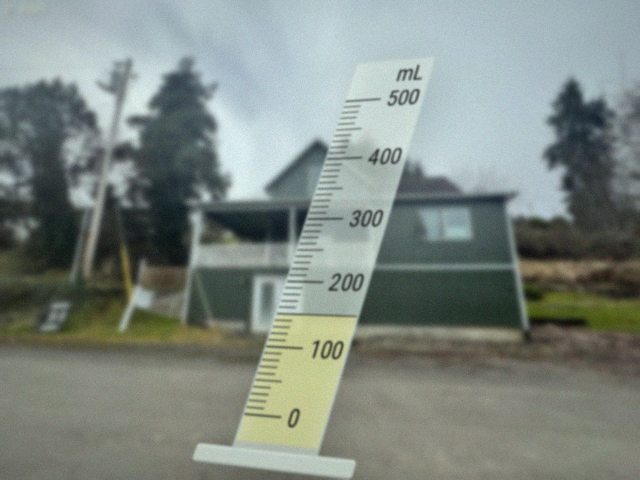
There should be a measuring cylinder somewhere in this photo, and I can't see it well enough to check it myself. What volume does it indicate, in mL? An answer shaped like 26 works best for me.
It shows 150
